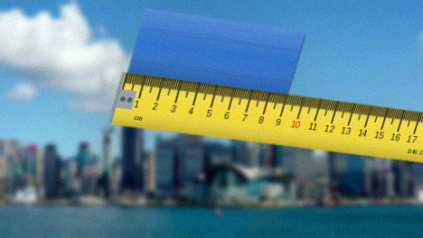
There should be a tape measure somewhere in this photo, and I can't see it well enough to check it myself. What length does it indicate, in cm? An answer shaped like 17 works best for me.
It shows 9
